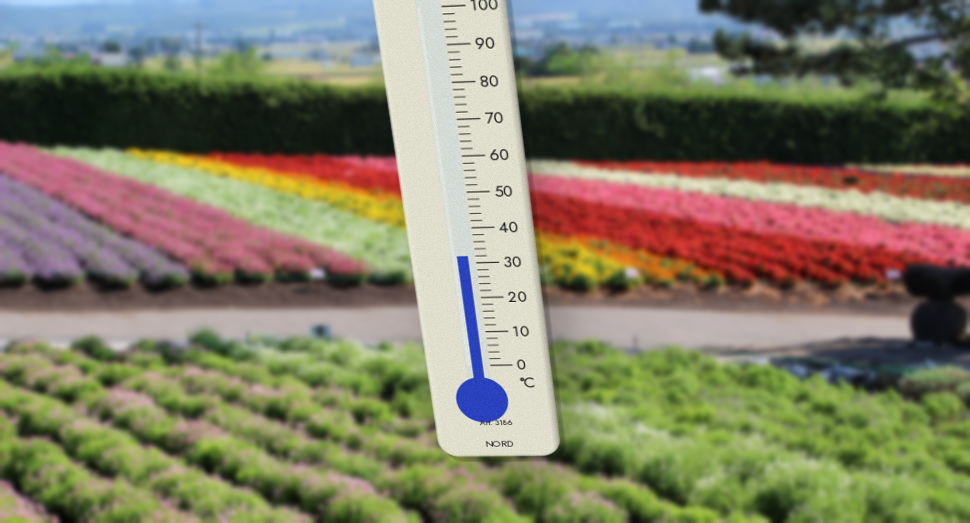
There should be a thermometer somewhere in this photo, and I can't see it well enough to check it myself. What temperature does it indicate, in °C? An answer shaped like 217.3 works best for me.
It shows 32
